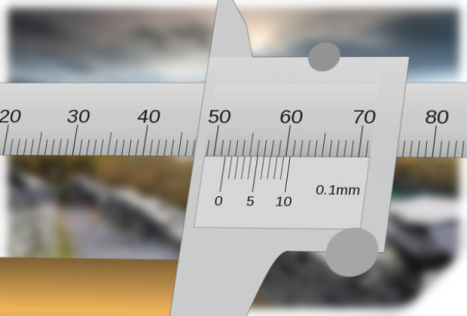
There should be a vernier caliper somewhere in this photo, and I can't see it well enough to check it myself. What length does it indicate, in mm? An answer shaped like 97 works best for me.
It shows 51.6
